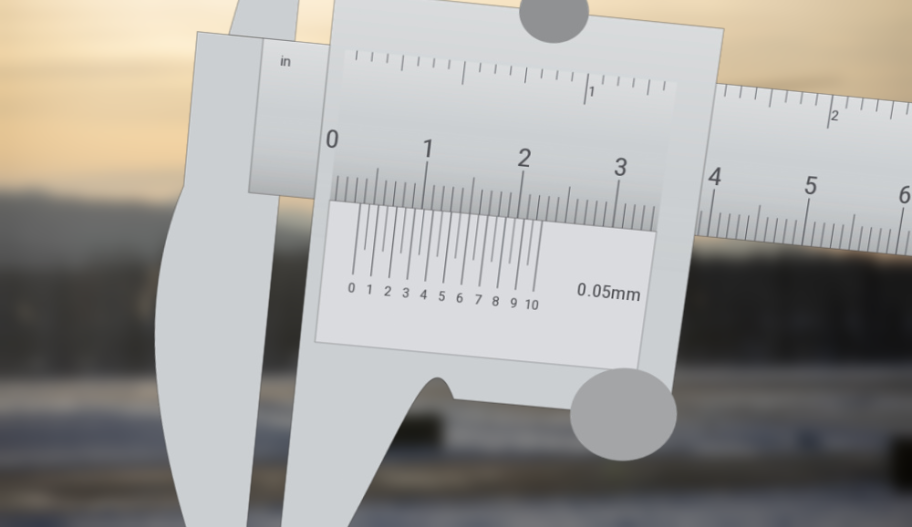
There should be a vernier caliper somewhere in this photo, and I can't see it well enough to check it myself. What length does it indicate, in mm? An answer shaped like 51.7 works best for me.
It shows 3.6
